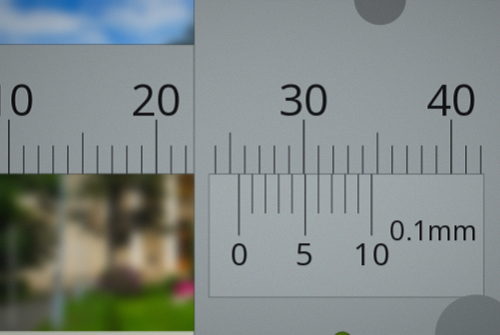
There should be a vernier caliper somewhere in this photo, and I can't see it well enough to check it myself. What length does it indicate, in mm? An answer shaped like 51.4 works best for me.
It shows 25.6
